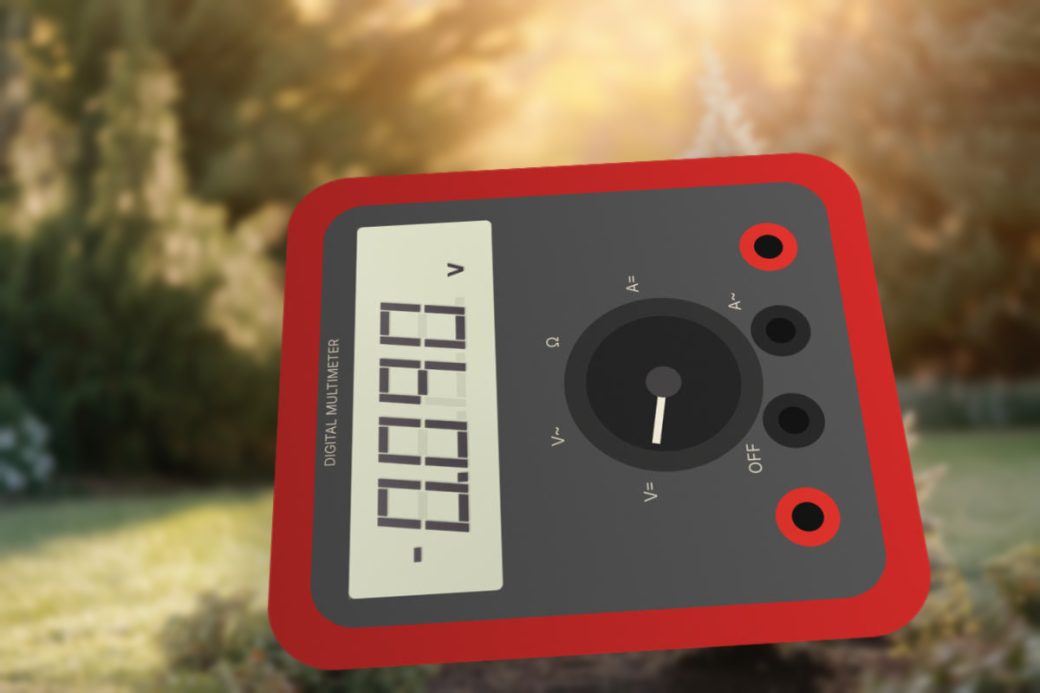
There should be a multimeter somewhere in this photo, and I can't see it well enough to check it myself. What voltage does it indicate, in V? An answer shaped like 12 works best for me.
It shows -0.090
